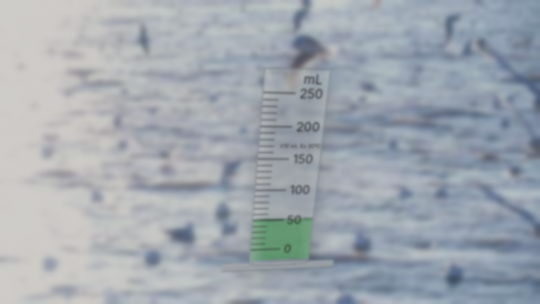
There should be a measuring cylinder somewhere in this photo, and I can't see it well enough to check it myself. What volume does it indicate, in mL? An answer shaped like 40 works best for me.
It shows 50
